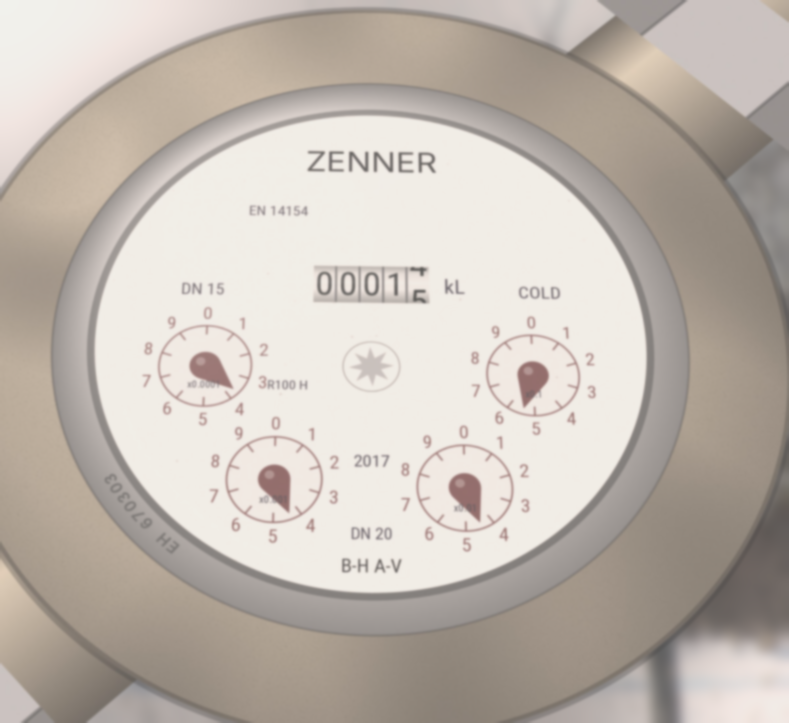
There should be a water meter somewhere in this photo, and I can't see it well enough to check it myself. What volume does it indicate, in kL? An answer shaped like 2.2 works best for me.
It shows 14.5443
